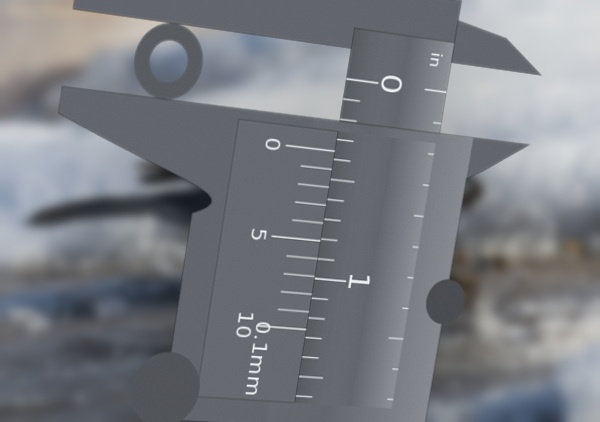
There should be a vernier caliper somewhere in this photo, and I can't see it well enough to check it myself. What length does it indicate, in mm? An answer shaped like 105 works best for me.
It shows 3.6
